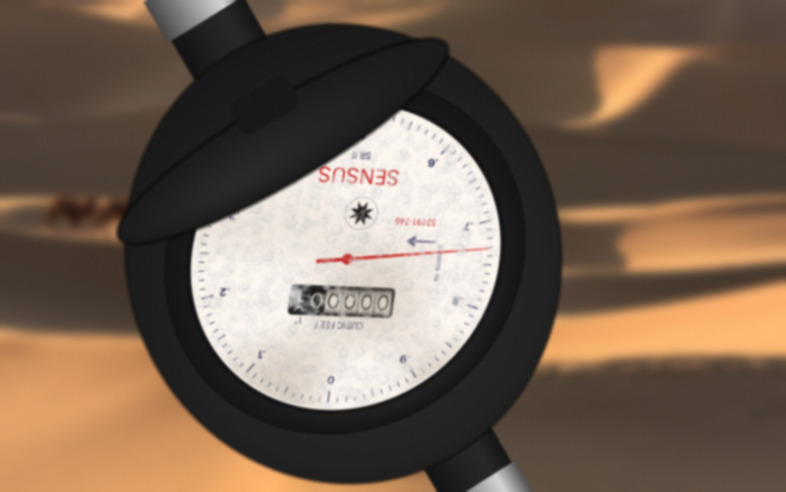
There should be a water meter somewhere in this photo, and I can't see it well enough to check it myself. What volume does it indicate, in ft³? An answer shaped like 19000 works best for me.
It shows 0.73
